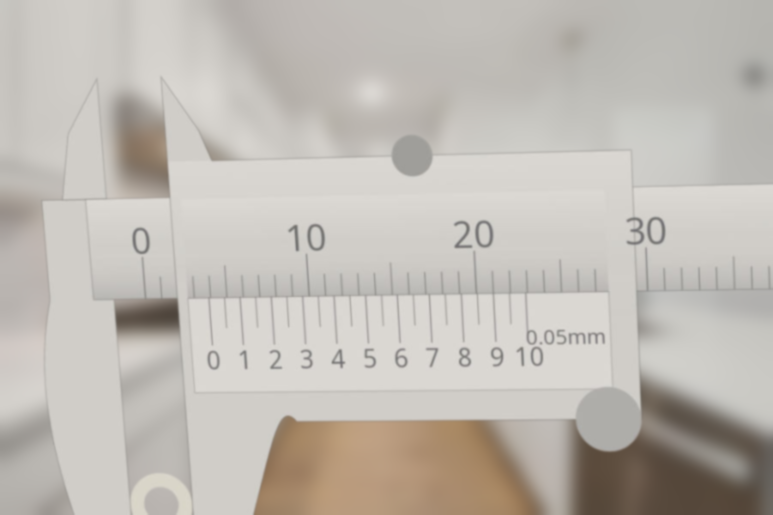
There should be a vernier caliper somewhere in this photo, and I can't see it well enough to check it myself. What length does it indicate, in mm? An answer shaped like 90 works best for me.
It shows 3.9
